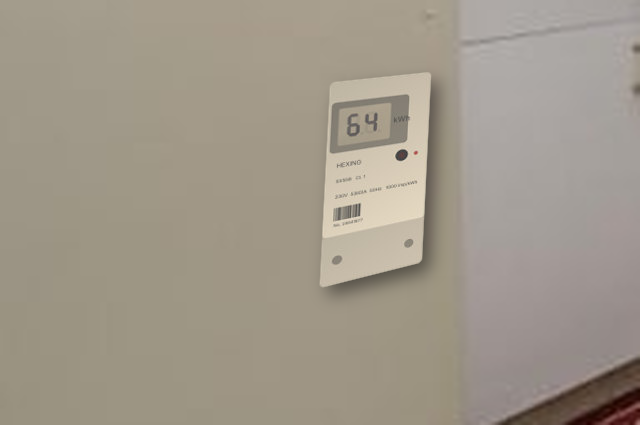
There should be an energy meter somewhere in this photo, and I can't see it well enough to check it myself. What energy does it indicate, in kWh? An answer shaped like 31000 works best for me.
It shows 64
